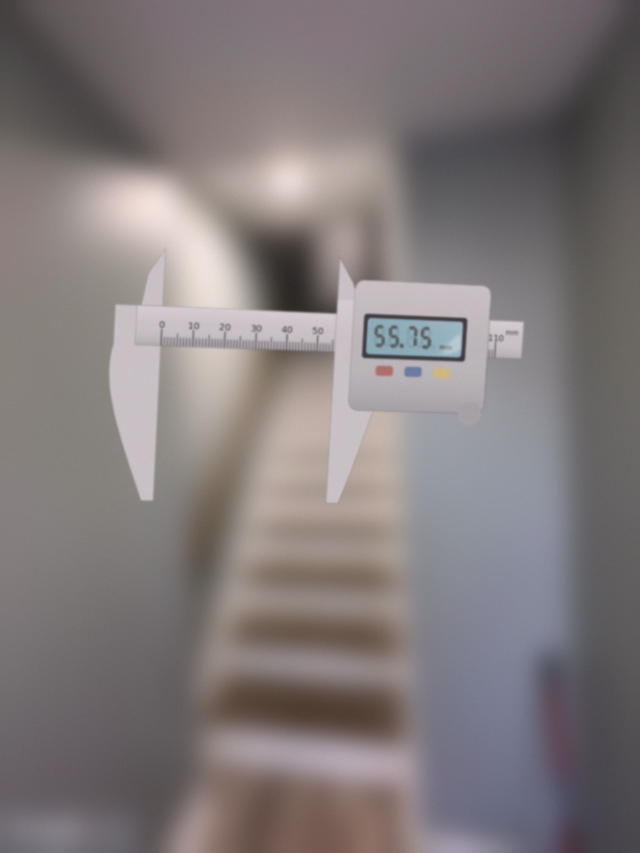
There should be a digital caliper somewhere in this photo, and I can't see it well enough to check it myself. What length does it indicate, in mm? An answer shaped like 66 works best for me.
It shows 55.75
